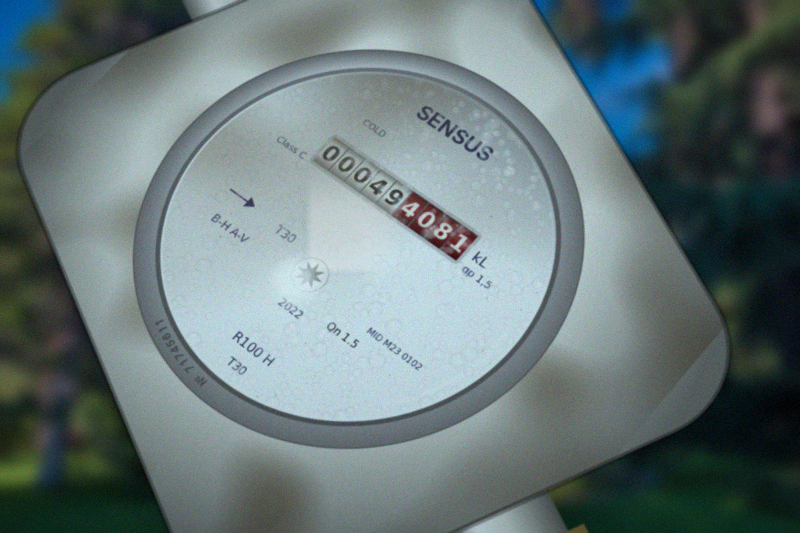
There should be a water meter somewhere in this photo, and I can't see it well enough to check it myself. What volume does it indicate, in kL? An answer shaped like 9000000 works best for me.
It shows 49.4081
